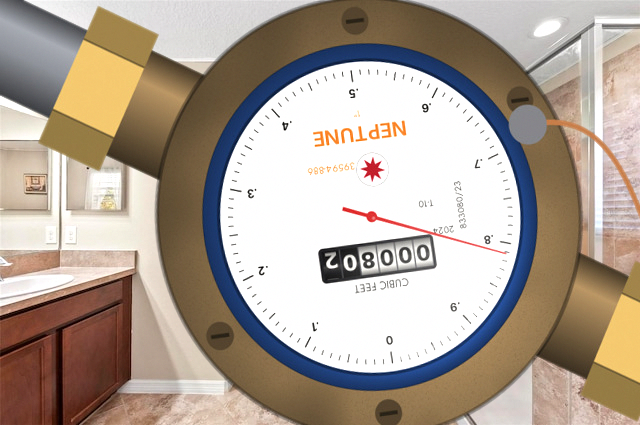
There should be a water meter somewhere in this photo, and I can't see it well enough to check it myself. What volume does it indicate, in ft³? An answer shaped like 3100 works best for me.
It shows 801.81
